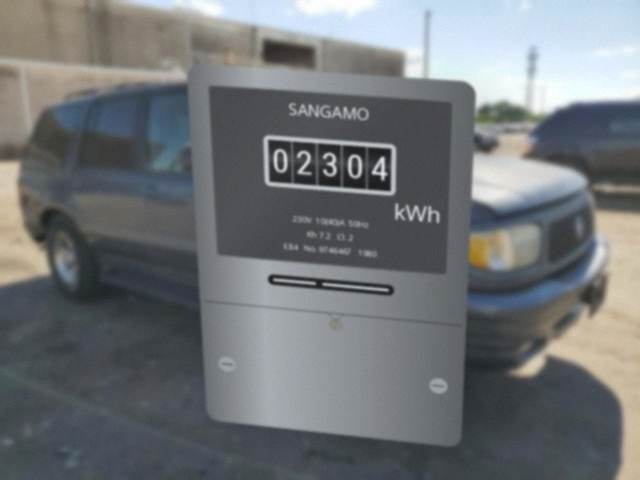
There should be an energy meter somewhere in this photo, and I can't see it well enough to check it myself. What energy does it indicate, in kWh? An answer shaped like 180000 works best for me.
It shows 2304
